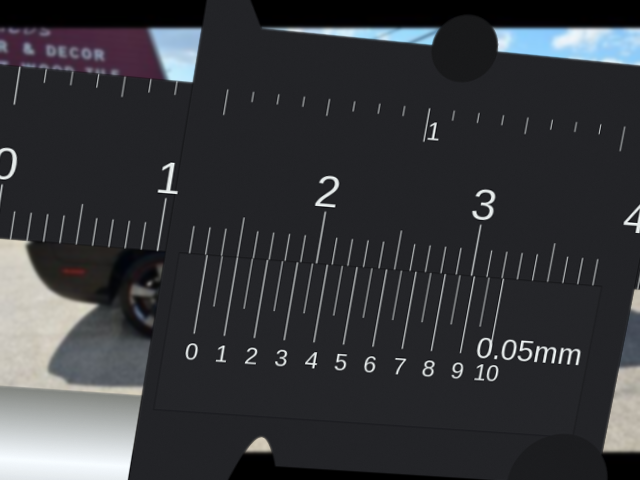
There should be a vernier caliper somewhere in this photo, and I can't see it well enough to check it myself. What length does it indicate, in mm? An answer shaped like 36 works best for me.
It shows 13.1
